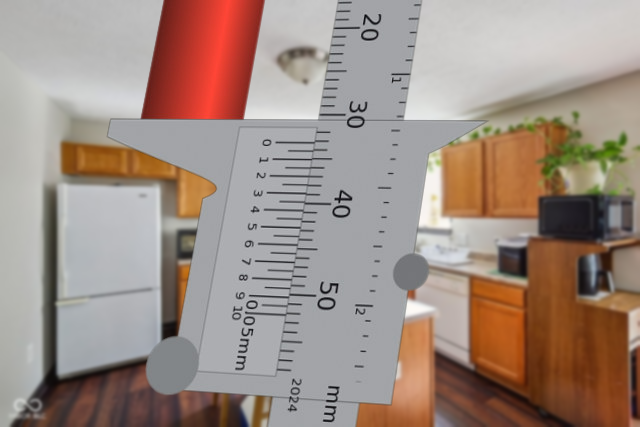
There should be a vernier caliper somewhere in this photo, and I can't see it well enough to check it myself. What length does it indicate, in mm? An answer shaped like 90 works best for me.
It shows 33.2
